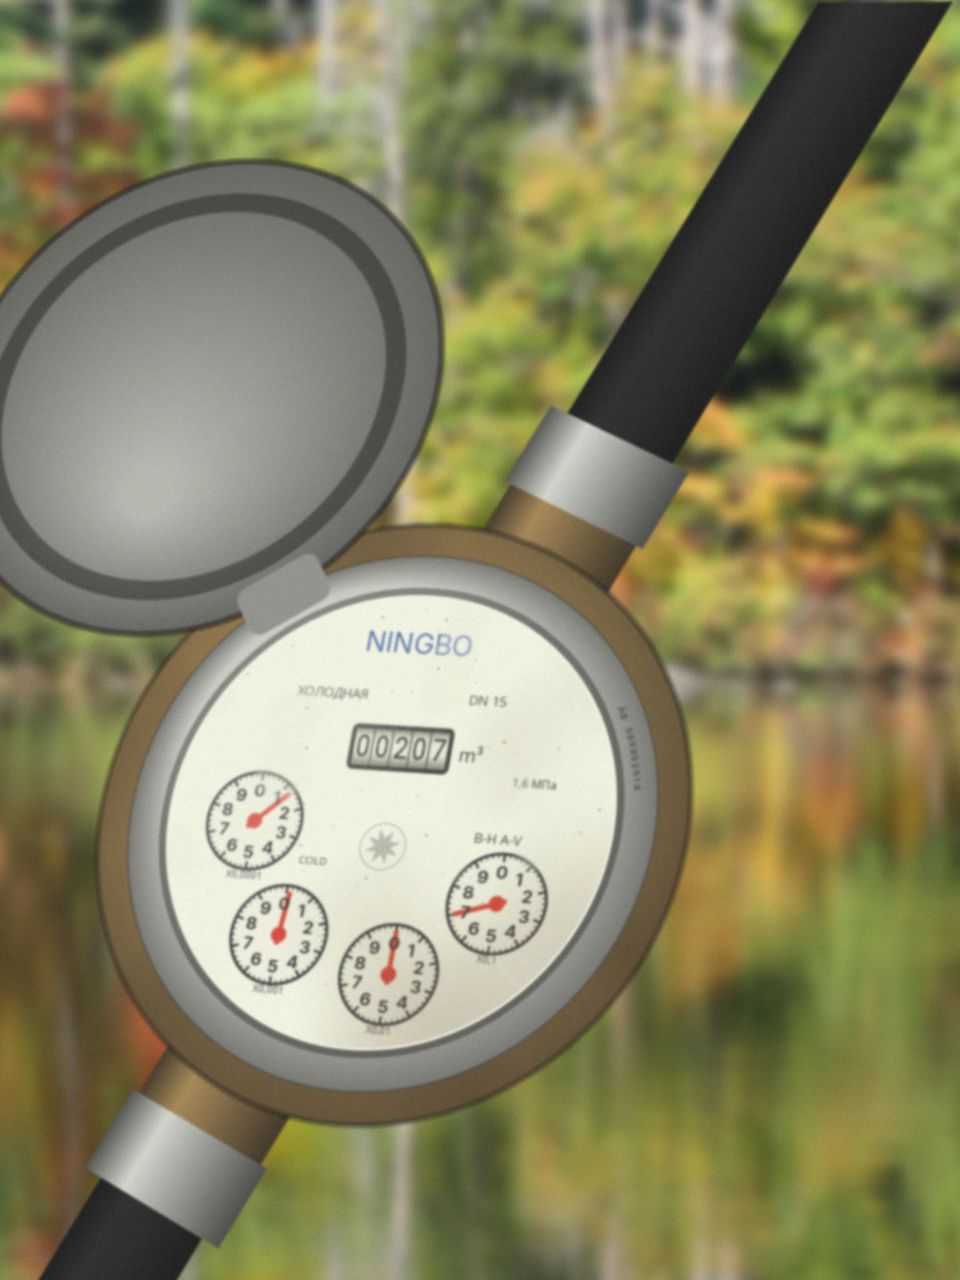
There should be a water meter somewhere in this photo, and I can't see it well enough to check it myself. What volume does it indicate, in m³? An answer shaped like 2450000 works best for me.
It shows 207.7001
